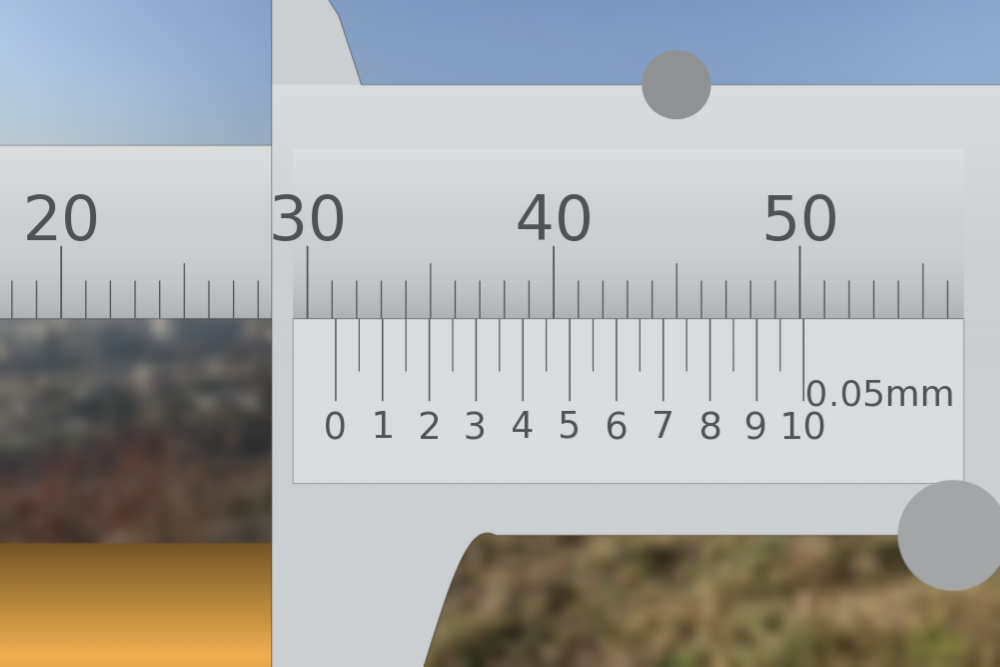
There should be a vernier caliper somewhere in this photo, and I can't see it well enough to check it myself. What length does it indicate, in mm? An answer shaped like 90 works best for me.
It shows 31.15
